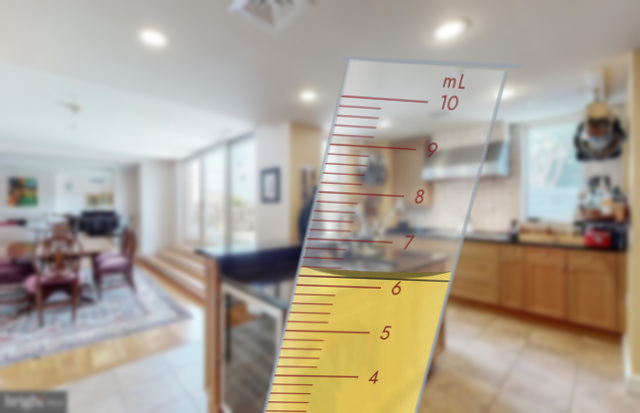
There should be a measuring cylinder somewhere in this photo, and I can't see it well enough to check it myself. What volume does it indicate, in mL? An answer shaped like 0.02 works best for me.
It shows 6.2
